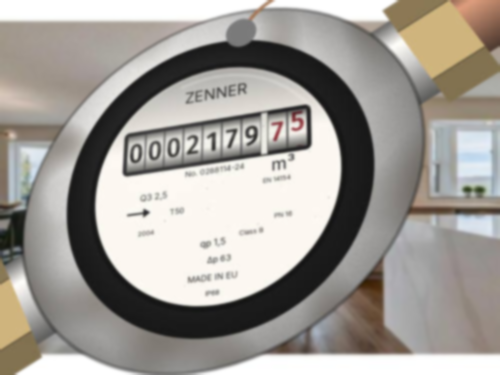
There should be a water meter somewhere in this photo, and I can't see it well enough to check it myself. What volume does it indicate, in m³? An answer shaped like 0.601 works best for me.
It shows 2179.75
